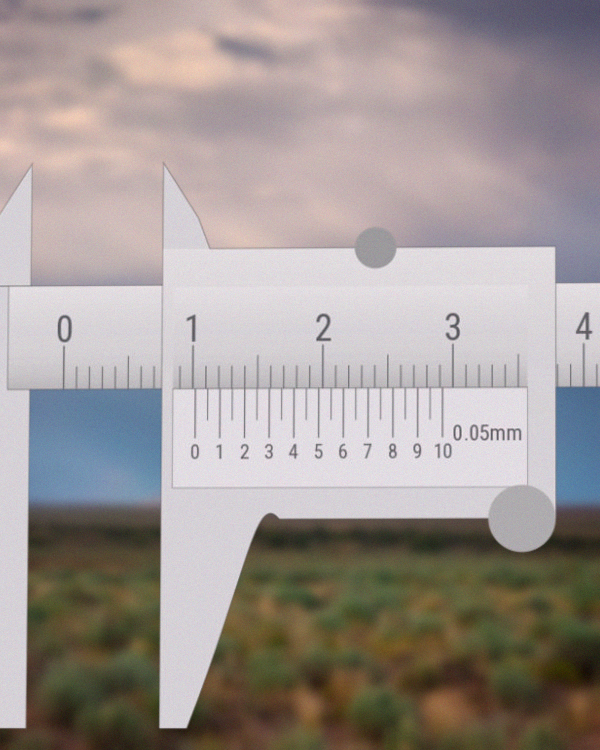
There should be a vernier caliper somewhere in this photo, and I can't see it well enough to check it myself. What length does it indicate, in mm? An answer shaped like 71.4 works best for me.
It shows 10.2
